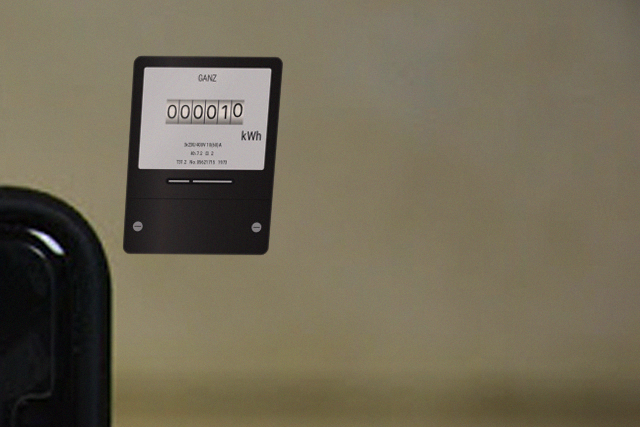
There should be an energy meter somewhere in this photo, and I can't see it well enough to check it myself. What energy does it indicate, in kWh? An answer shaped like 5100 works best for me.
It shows 10
